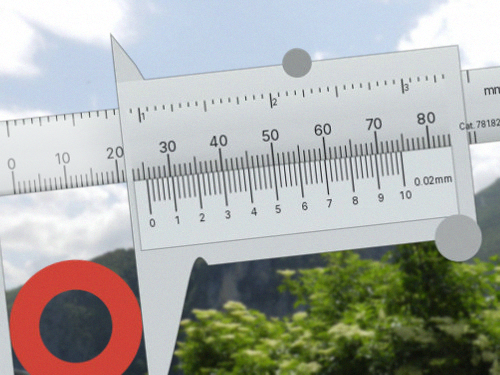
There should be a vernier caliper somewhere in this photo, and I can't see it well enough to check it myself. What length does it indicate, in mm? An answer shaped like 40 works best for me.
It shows 25.5
